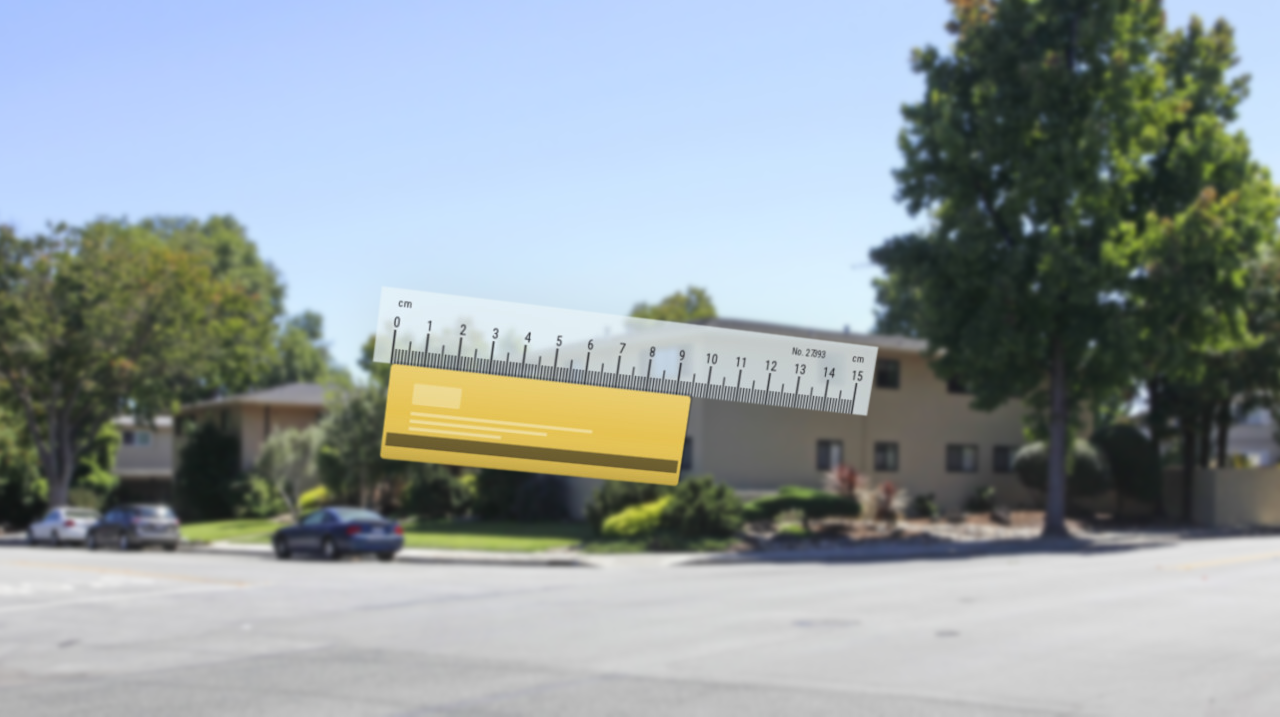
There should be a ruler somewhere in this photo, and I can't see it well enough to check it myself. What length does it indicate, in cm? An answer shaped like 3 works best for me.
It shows 9.5
